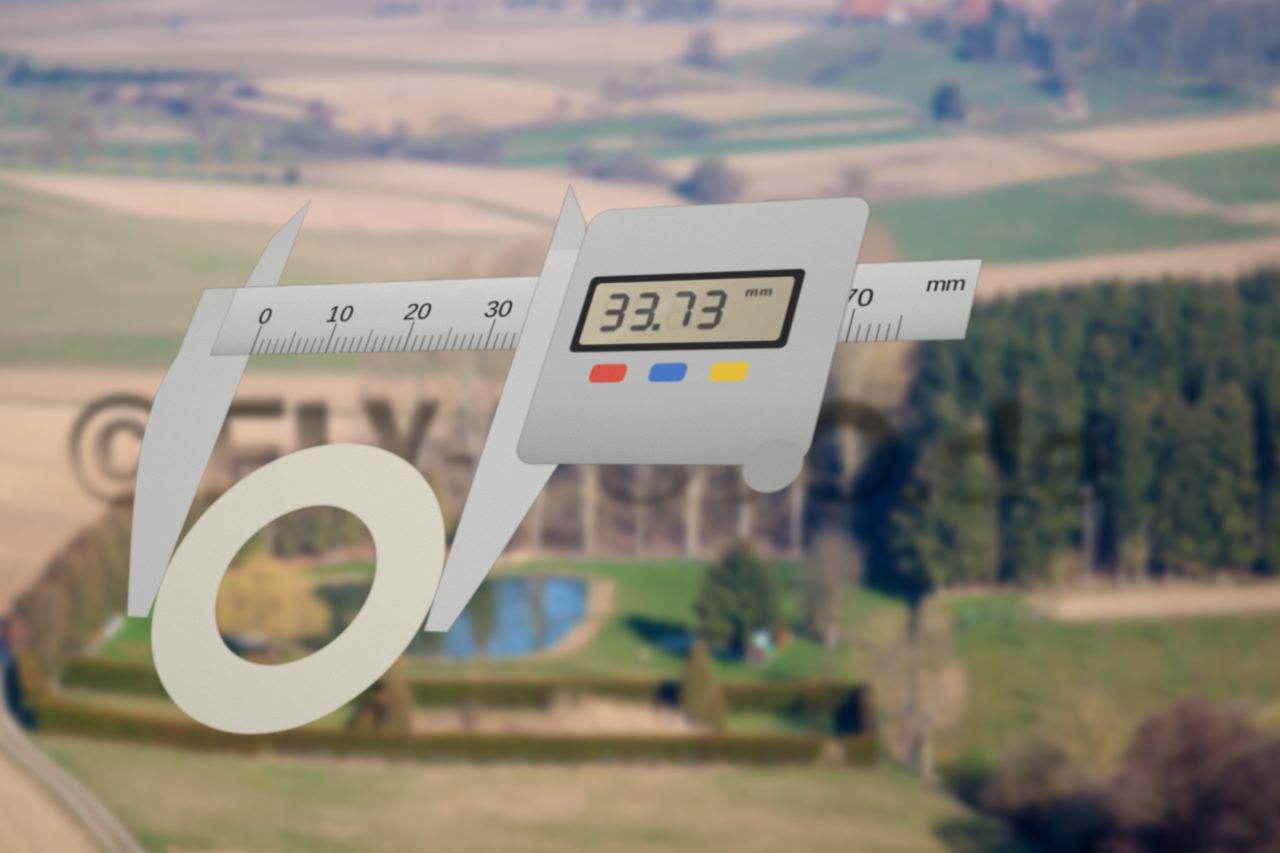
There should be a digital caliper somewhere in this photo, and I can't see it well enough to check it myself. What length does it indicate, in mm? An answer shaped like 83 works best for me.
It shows 33.73
